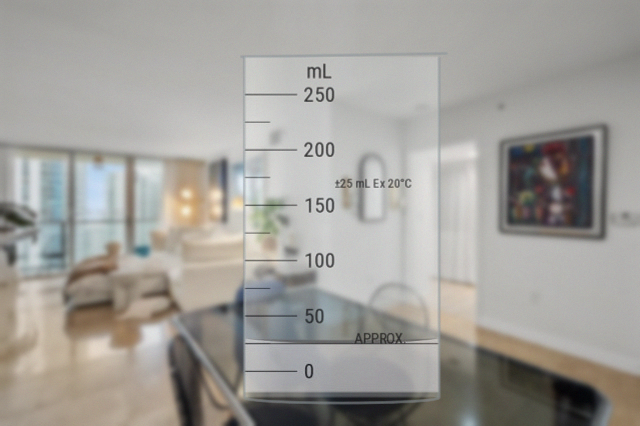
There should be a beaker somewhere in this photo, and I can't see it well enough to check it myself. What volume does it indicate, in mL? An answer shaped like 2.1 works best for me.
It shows 25
